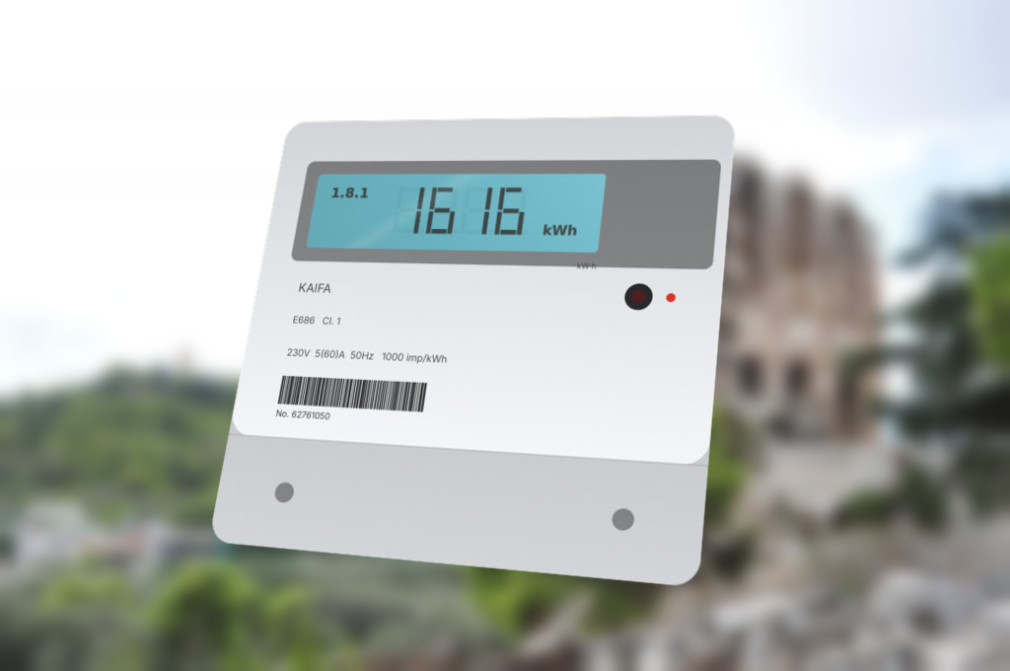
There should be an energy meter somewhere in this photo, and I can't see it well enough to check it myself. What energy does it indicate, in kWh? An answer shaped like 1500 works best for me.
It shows 1616
